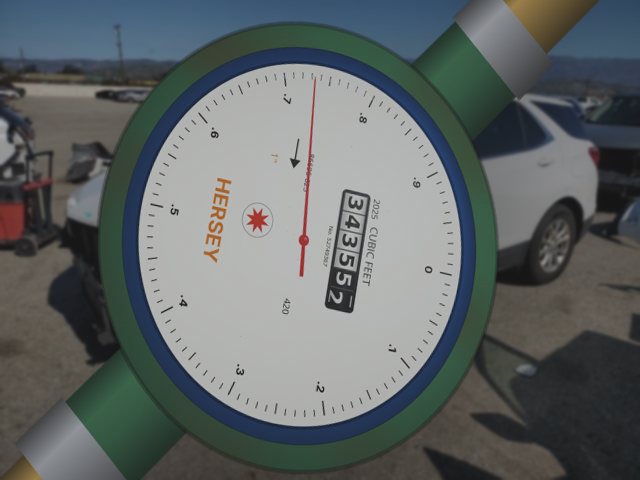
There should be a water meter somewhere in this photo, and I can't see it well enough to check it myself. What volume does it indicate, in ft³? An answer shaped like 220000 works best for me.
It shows 343551.73
